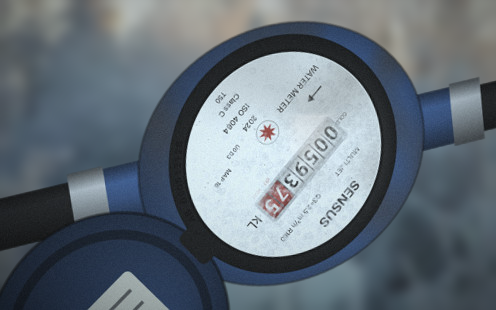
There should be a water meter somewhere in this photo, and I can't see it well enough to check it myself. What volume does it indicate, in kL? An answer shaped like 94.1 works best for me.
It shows 593.75
